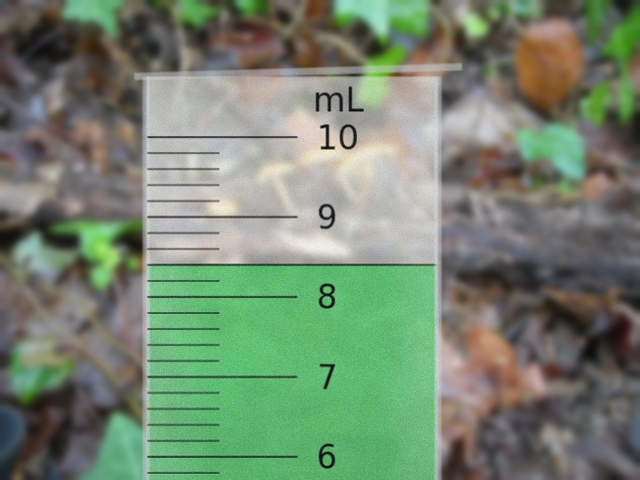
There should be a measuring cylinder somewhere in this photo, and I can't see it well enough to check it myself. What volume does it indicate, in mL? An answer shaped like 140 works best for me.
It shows 8.4
